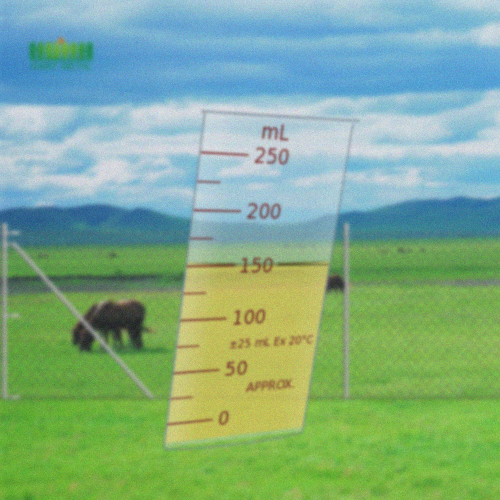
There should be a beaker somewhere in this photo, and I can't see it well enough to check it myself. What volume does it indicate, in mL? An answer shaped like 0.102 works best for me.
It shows 150
